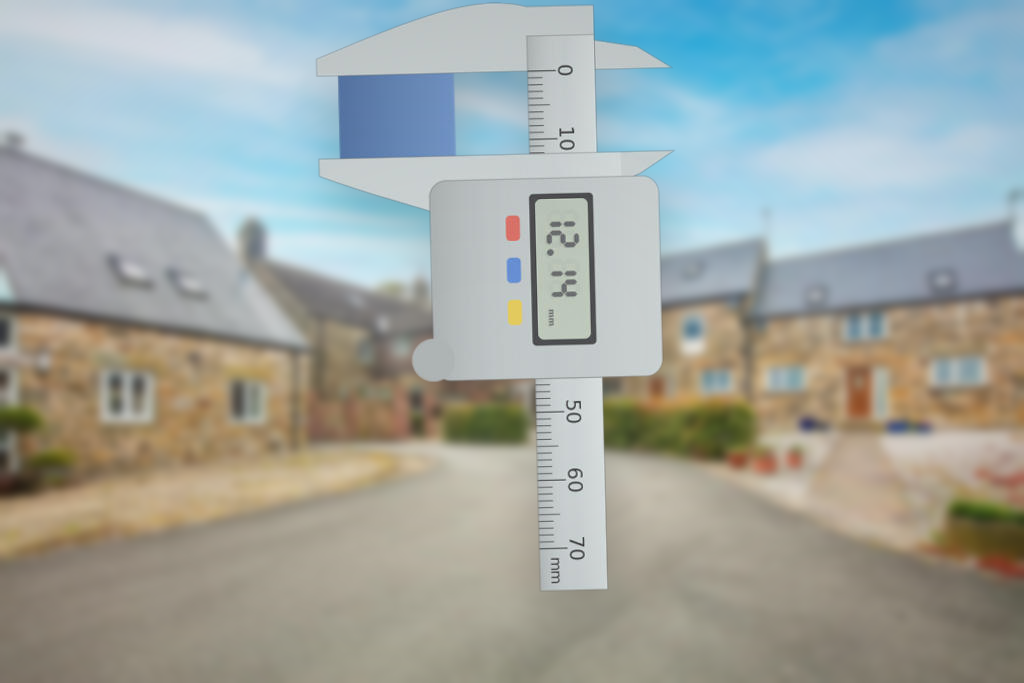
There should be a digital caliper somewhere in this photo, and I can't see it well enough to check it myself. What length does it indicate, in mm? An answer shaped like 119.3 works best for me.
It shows 12.14
